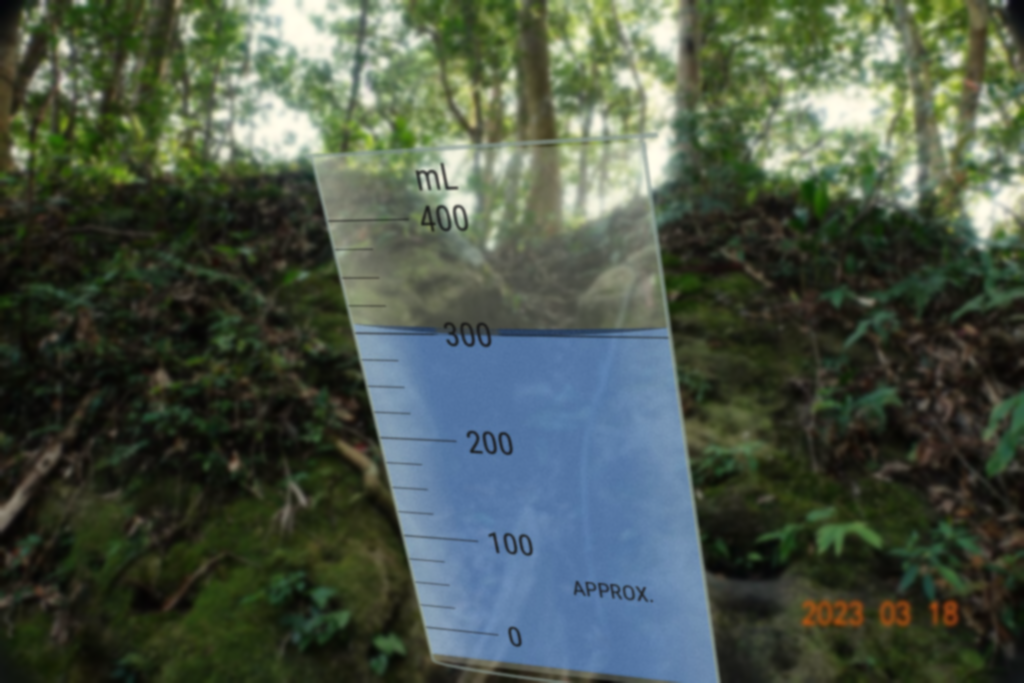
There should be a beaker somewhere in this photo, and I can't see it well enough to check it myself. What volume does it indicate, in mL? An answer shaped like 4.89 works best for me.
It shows 300
